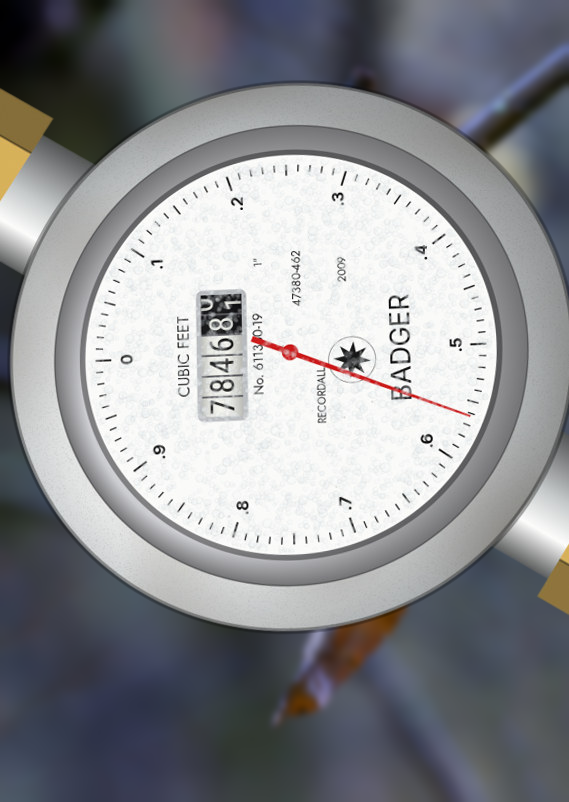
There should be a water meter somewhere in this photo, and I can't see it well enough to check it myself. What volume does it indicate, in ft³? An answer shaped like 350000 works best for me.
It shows 784680.56
